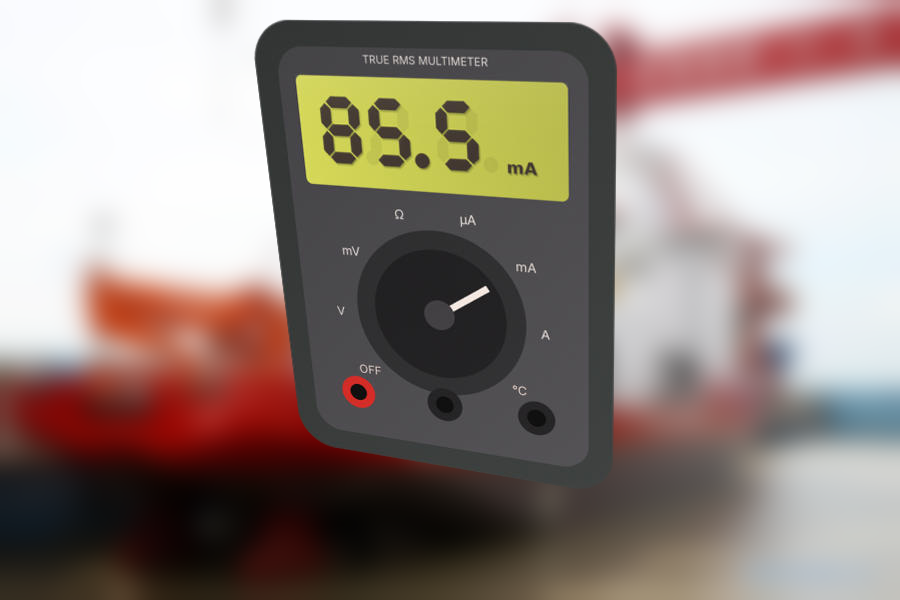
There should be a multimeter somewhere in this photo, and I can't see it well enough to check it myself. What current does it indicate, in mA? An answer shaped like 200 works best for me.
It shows 85.5
